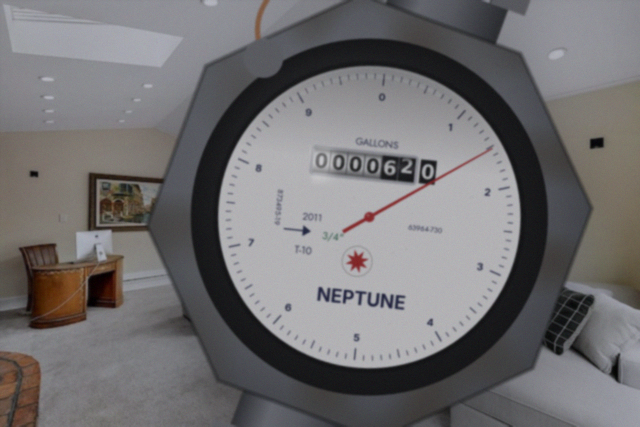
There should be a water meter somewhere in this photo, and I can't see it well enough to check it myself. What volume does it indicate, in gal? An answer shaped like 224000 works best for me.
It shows 621.5
